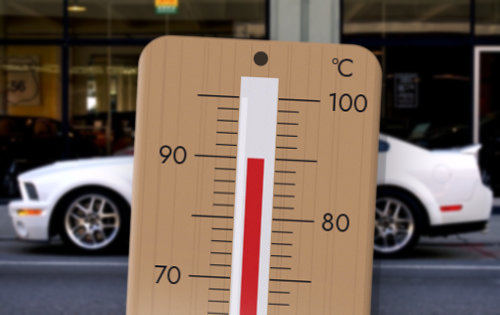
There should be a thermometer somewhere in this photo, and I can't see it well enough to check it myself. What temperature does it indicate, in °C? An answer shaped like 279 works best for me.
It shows 90
